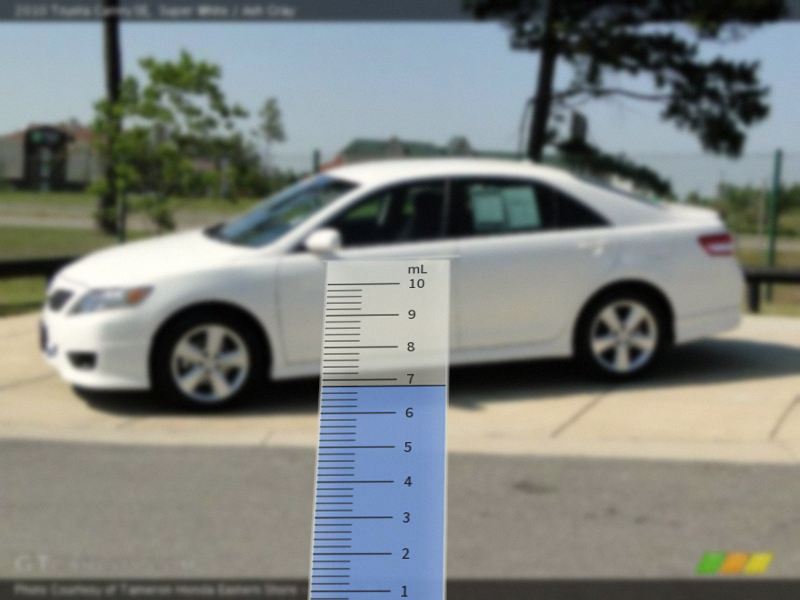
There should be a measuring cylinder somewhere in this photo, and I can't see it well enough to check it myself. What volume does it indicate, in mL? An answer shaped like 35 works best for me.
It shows 6.8
